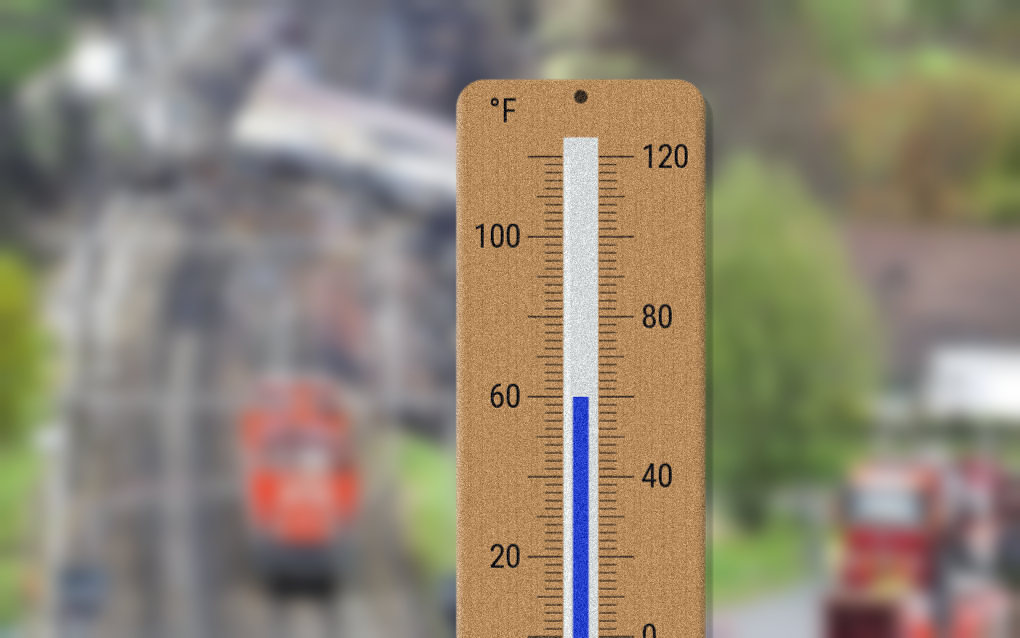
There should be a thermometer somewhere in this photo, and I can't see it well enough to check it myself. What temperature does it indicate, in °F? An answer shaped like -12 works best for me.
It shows 60
